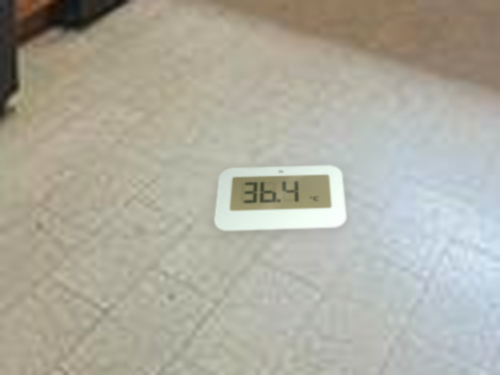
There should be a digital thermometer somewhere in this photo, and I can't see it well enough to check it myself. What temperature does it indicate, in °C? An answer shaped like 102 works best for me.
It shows 36.4
